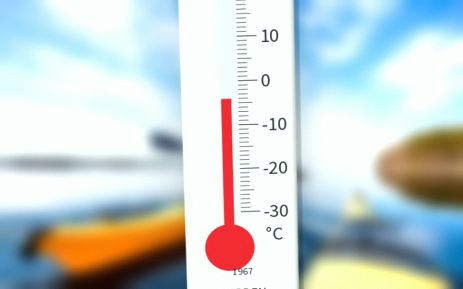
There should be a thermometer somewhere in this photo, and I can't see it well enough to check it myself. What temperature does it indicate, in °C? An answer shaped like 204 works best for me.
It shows -4
